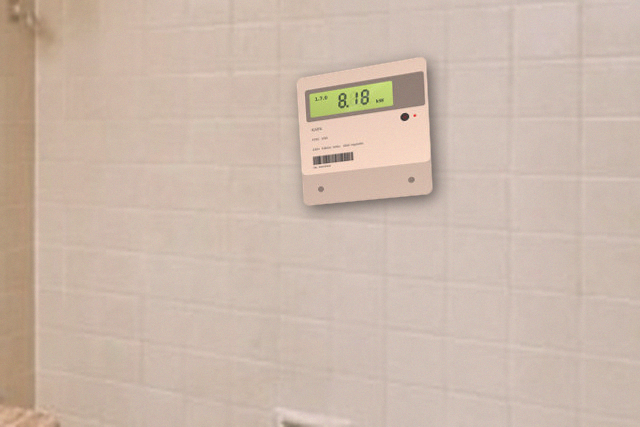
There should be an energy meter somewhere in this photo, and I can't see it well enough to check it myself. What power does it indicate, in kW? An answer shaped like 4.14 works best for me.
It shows 8.18
